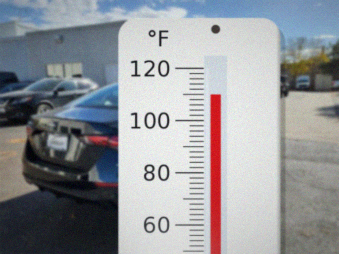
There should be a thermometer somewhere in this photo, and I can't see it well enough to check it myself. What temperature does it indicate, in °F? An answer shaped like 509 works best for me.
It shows 110
